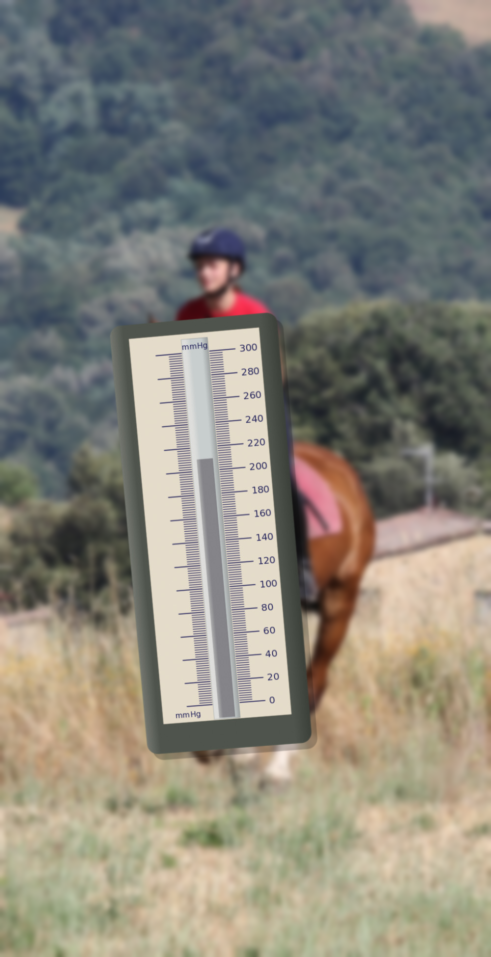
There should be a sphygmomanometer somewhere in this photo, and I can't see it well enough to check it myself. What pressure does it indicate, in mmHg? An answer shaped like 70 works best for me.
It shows 210
